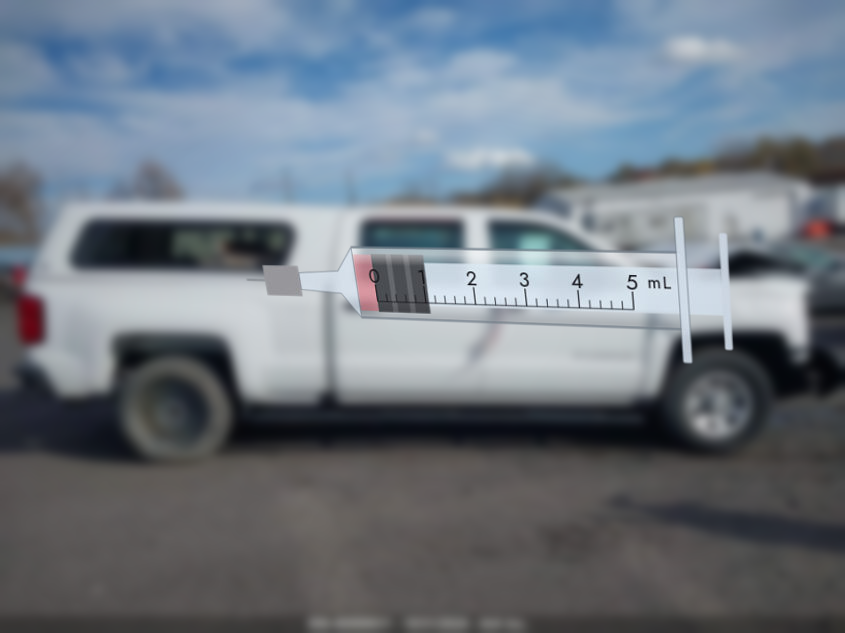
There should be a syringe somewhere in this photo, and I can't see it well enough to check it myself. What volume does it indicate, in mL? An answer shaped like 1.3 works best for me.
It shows 0
